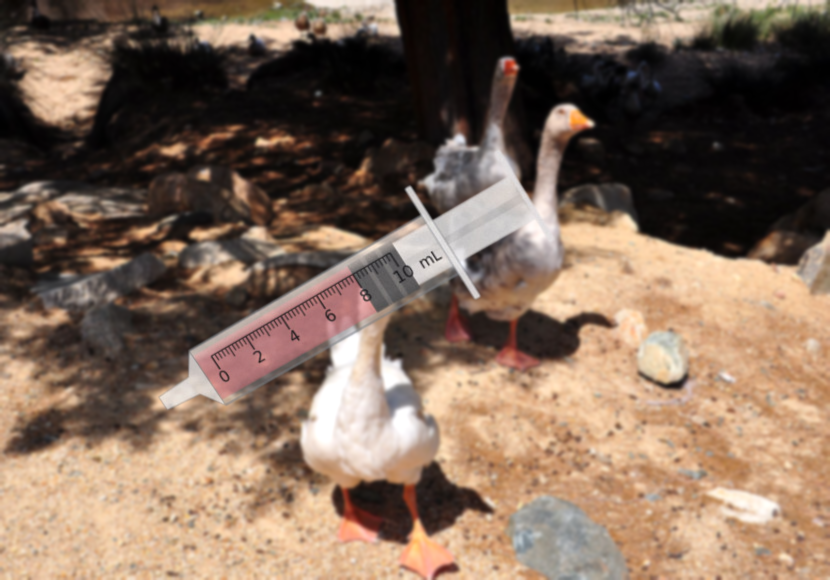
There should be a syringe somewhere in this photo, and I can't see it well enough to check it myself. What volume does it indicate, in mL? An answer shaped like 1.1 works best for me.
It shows 8
